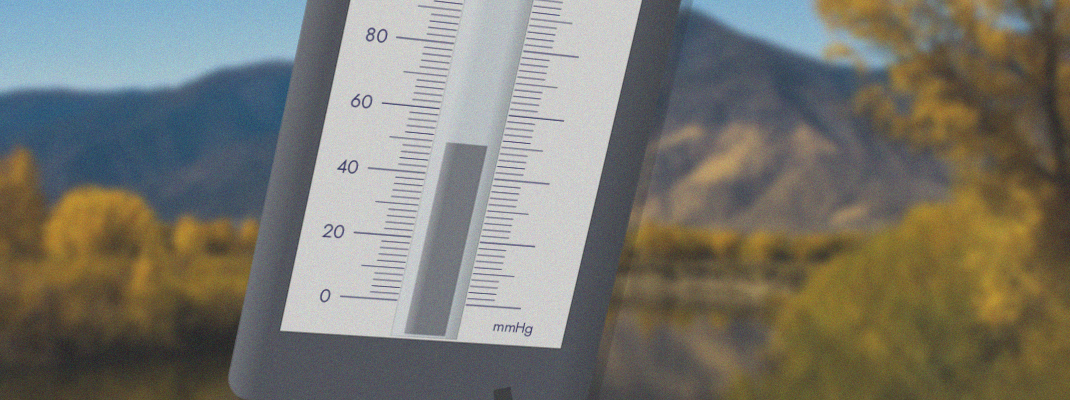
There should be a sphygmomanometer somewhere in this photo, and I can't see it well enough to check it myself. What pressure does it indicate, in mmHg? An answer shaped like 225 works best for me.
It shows 50
